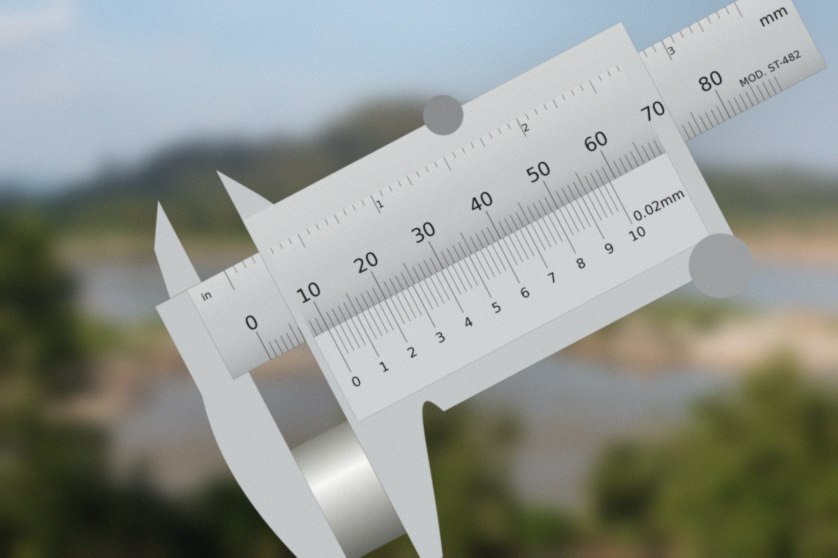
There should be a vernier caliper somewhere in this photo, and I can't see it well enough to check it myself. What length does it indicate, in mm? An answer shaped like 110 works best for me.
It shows 10.0
